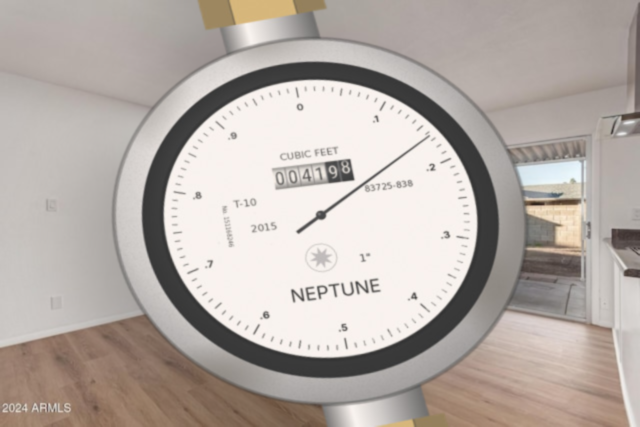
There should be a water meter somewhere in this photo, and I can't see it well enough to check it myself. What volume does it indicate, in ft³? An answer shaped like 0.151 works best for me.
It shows 4198.16
